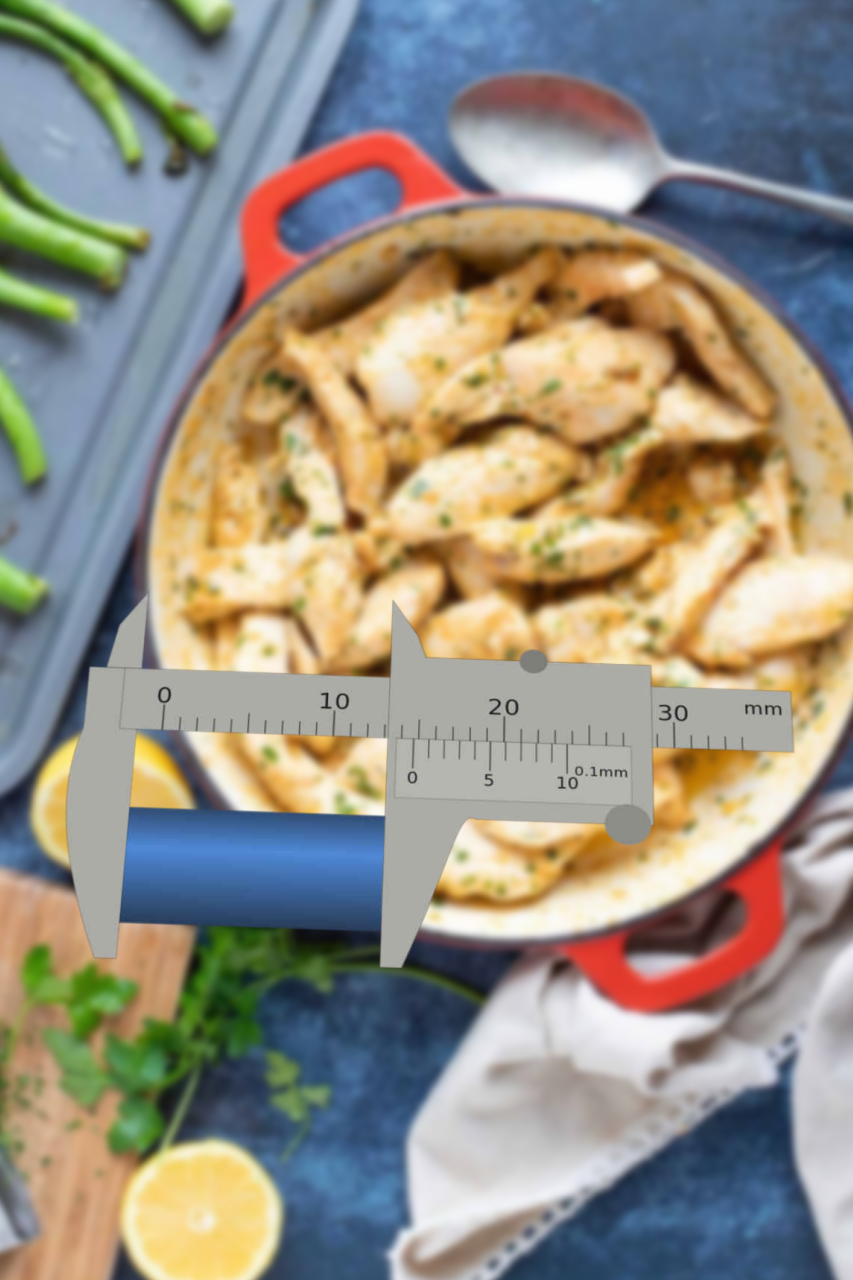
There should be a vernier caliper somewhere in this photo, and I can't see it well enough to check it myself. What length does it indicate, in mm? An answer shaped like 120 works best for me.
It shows 14.7
